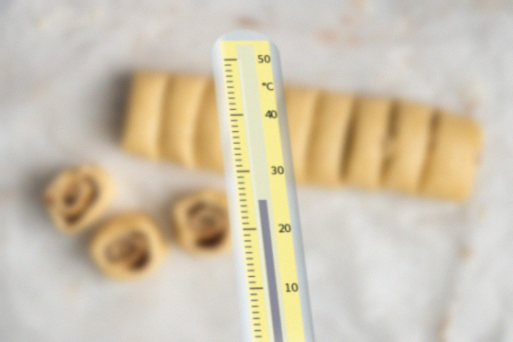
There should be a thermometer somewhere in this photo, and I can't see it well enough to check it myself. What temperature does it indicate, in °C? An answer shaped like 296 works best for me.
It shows 25
